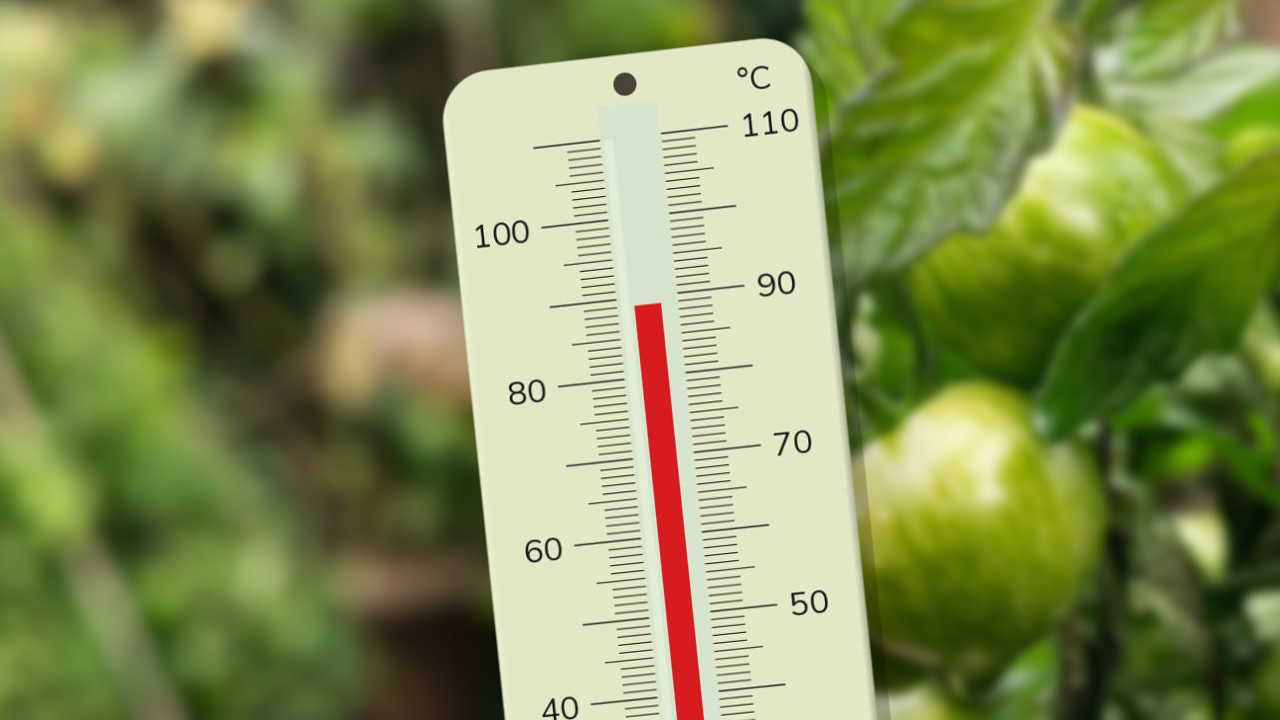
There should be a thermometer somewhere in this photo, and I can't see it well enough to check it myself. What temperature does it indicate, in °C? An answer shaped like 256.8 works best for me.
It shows 89
